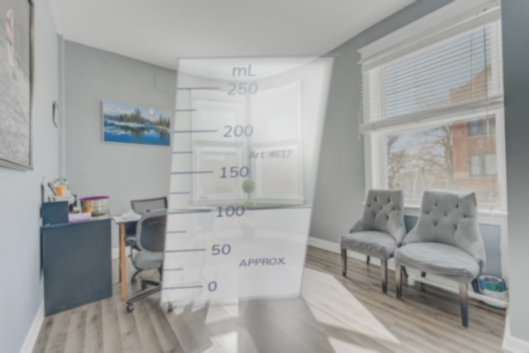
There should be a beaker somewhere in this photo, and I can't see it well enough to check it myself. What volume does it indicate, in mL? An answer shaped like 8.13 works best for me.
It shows 100
